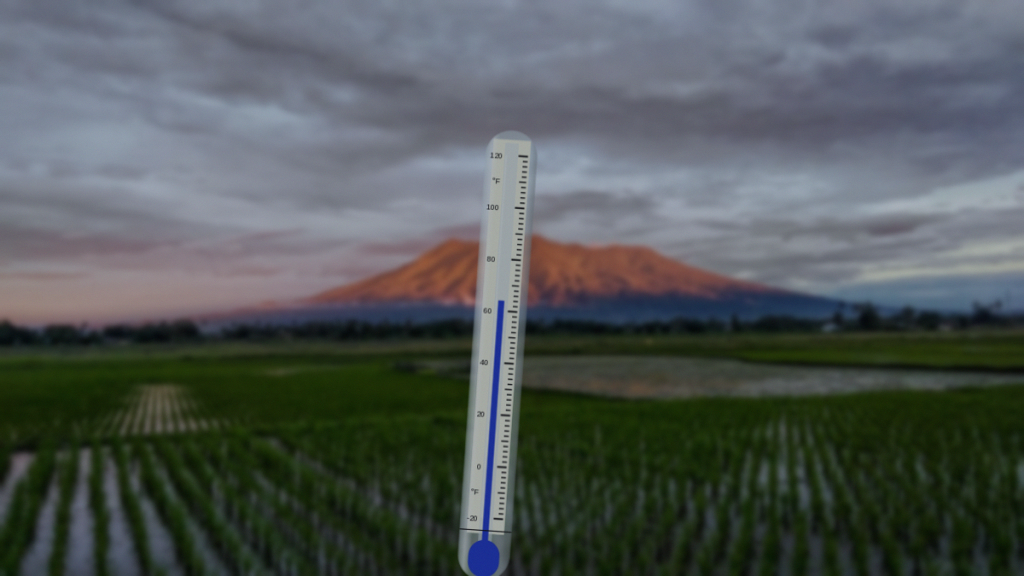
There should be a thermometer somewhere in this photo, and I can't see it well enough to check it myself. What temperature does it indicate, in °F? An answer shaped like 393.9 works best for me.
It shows 64
